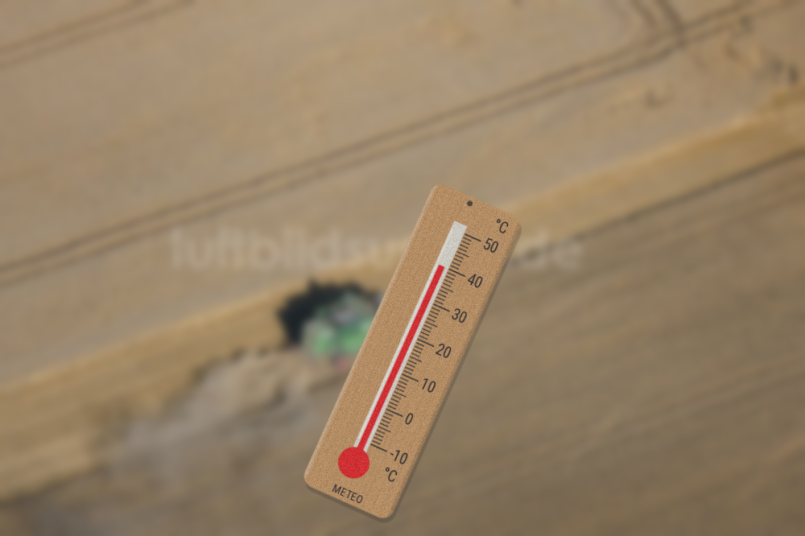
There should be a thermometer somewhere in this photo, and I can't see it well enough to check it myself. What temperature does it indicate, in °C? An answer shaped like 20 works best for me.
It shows 40
